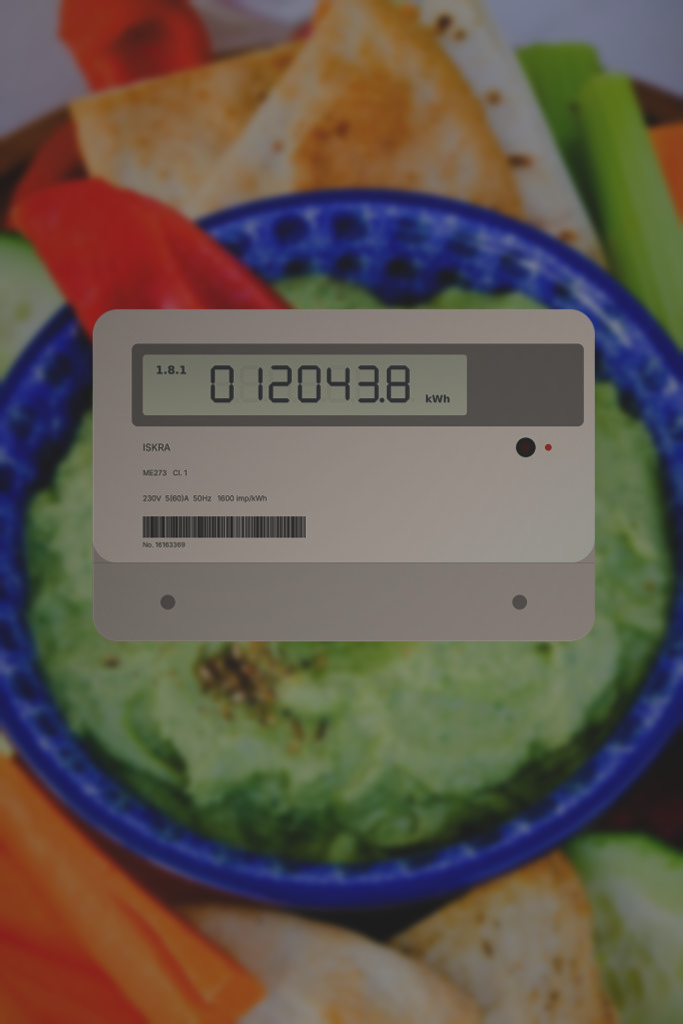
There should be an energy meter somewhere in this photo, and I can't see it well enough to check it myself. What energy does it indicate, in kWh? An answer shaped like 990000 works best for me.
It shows 12043.8
